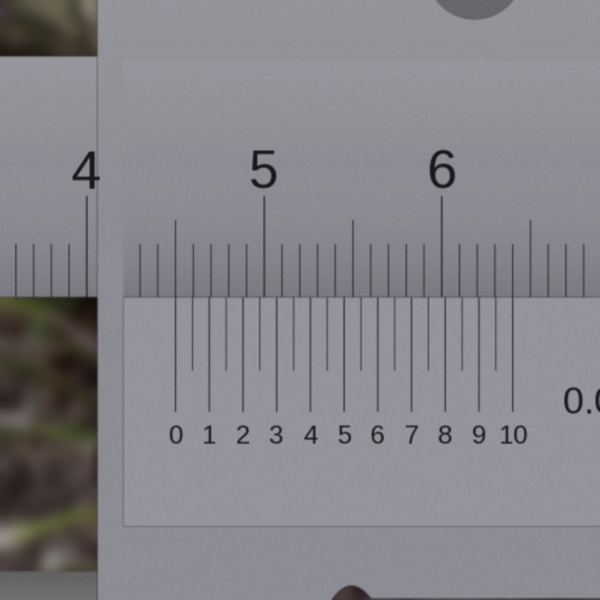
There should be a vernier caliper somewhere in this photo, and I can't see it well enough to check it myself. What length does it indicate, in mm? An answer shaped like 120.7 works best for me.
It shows 45.0
